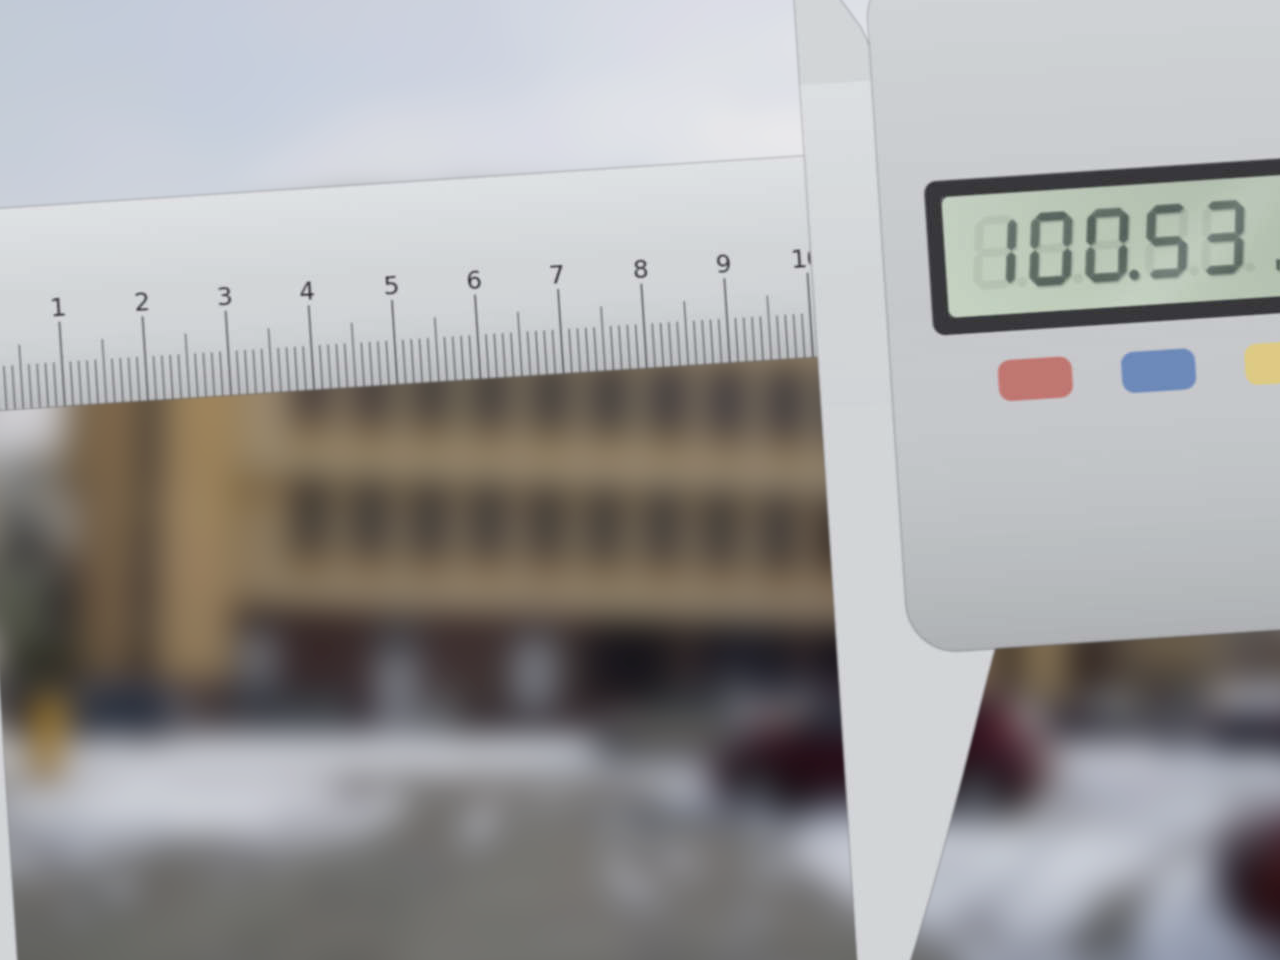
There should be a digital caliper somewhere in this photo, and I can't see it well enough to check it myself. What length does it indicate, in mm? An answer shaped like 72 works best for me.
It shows 100.53
